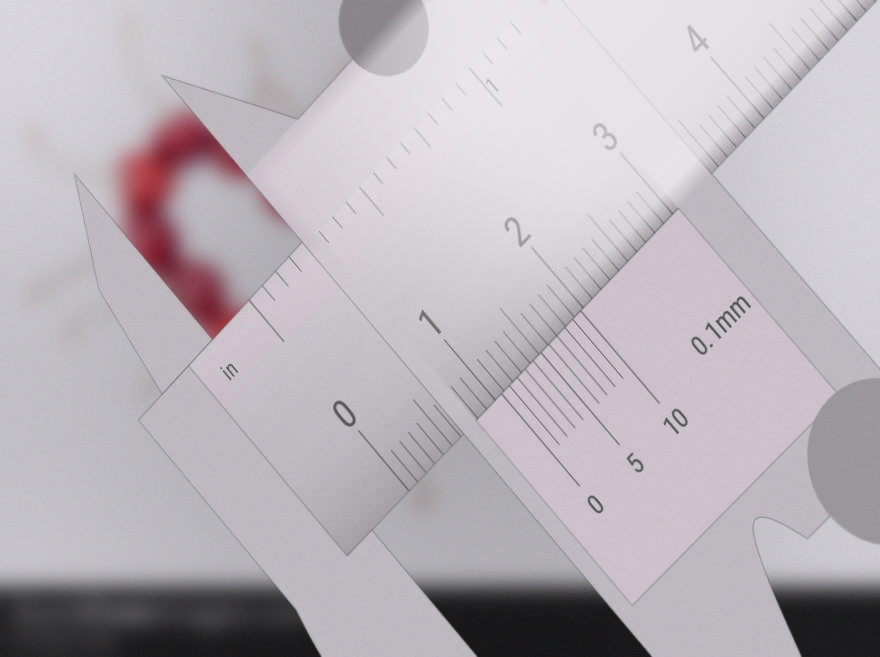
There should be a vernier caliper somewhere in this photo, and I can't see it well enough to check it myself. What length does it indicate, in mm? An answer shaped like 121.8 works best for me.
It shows 10.7
